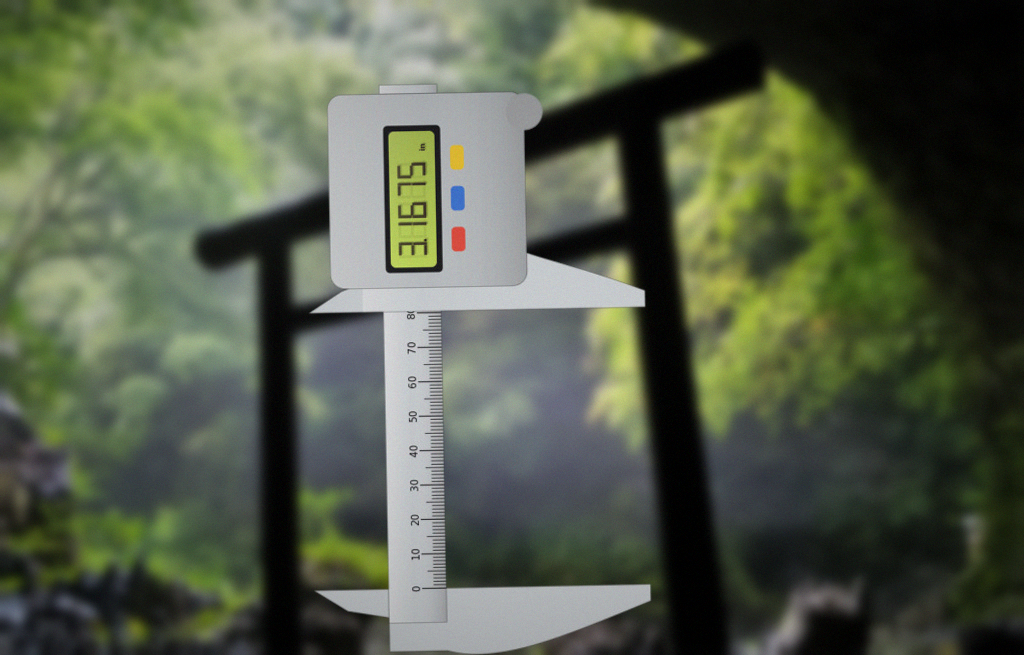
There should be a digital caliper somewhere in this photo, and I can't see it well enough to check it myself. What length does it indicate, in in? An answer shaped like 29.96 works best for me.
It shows 3.1675
